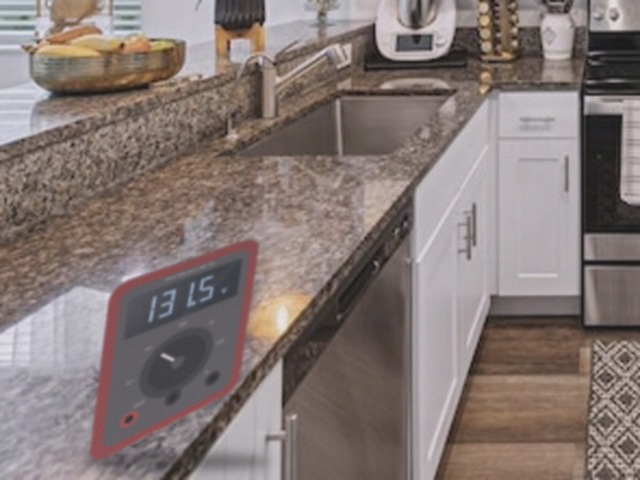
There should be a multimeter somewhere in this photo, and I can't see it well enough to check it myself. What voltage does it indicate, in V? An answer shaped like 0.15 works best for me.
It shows 131.5
